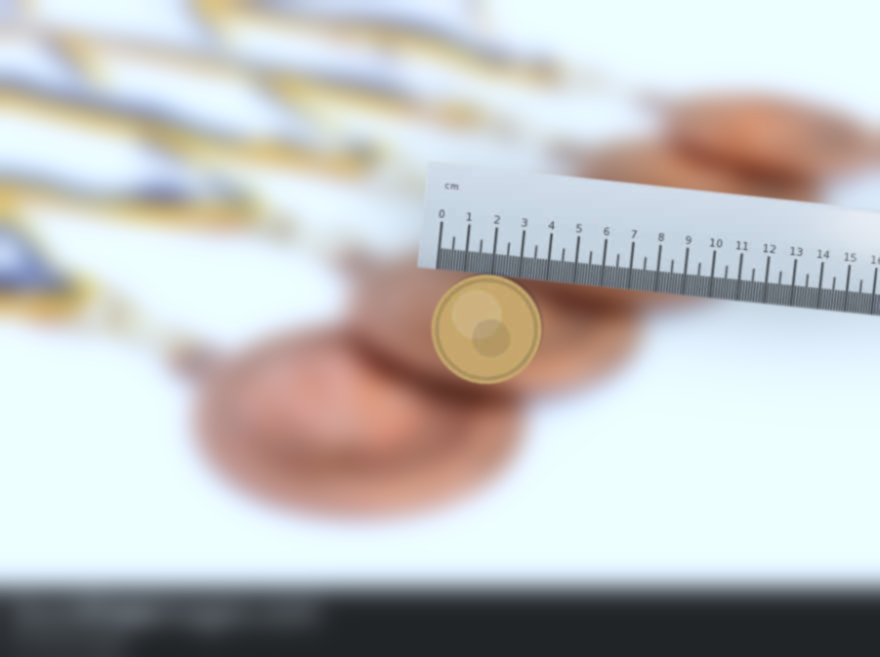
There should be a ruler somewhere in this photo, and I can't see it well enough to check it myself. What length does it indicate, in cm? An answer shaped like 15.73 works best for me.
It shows 4
